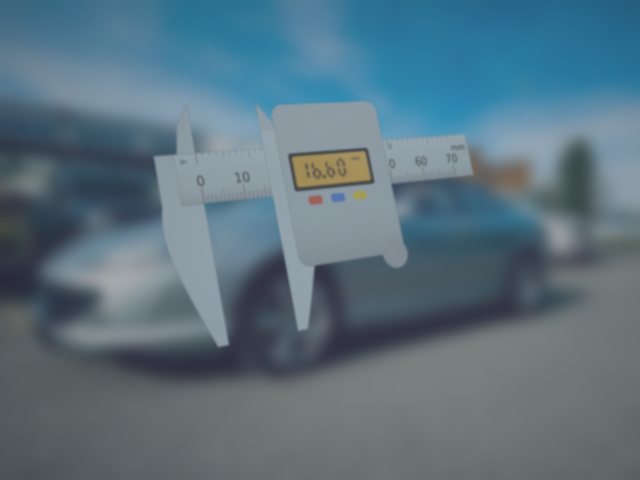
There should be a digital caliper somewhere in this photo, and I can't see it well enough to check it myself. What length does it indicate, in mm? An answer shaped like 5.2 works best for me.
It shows 16.60
